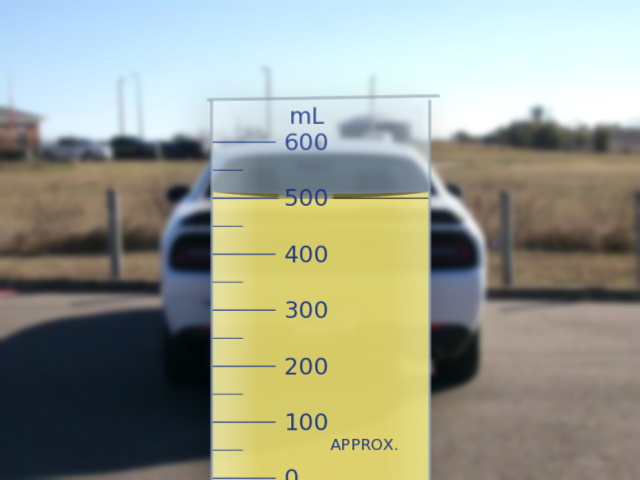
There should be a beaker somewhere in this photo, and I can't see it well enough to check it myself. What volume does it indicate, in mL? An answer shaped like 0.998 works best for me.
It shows 500
